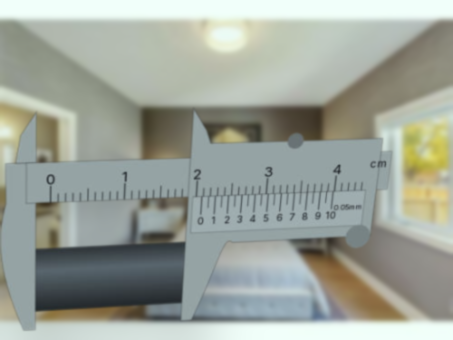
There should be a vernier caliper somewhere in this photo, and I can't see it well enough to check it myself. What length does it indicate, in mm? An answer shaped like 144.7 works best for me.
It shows 20.8
